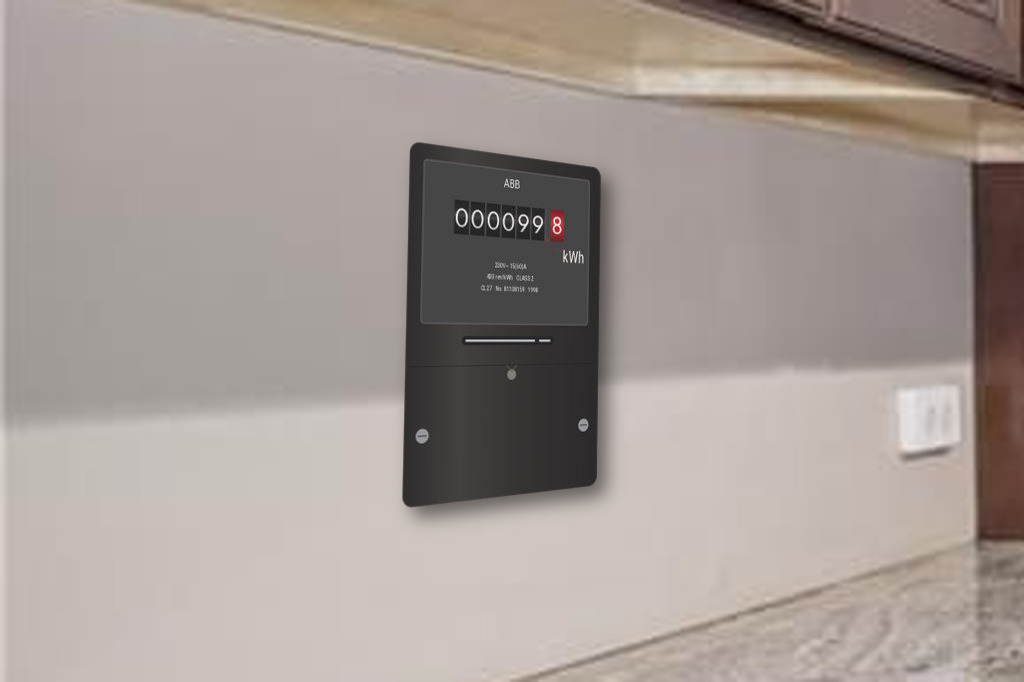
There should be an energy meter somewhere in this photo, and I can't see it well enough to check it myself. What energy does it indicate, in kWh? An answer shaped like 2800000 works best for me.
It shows 99.8
